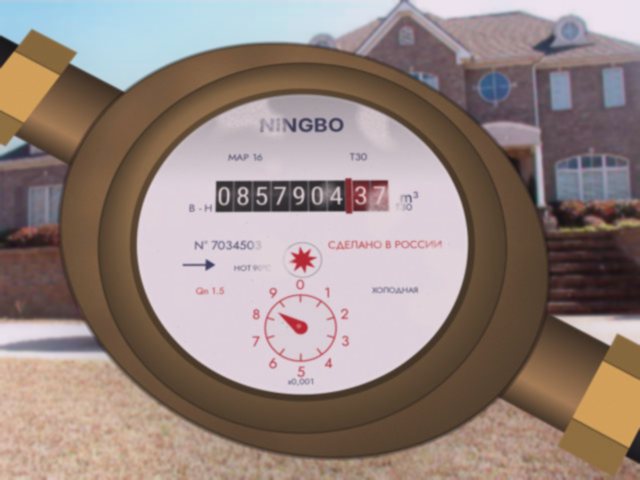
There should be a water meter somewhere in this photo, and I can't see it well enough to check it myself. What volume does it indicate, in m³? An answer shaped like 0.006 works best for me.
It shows 857904.378
